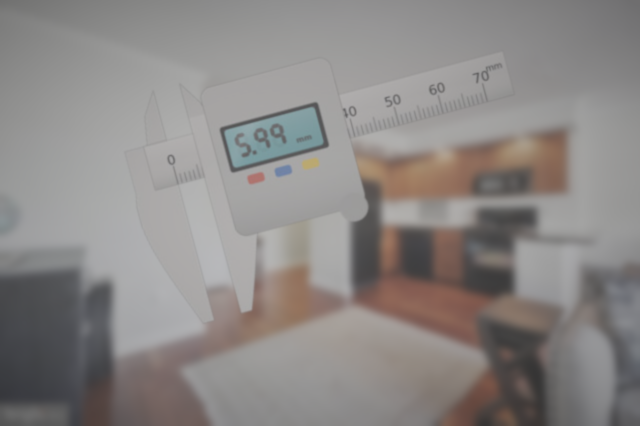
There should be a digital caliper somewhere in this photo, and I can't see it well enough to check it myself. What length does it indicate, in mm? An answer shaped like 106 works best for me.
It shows 5.99
